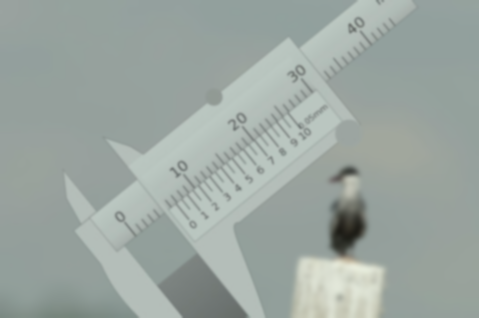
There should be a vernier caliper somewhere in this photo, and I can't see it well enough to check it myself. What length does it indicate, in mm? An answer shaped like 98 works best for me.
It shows 6.8
